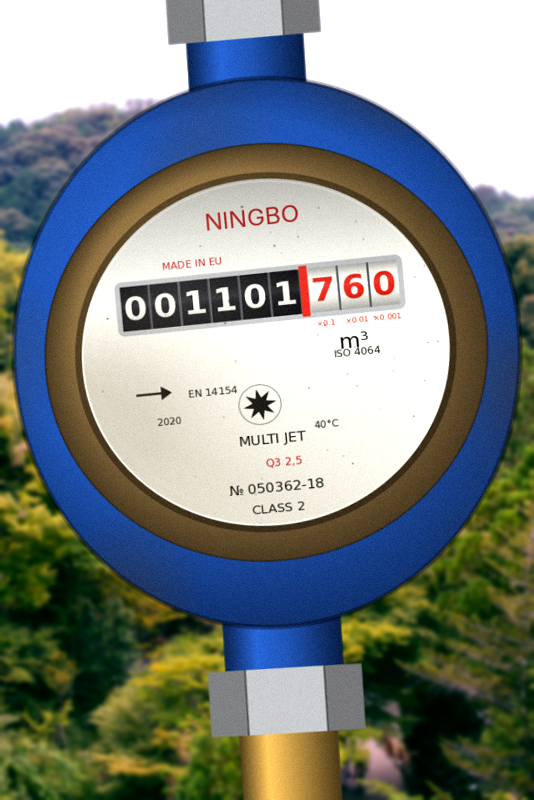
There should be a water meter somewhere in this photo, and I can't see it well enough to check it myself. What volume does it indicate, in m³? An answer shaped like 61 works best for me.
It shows 1101.760
